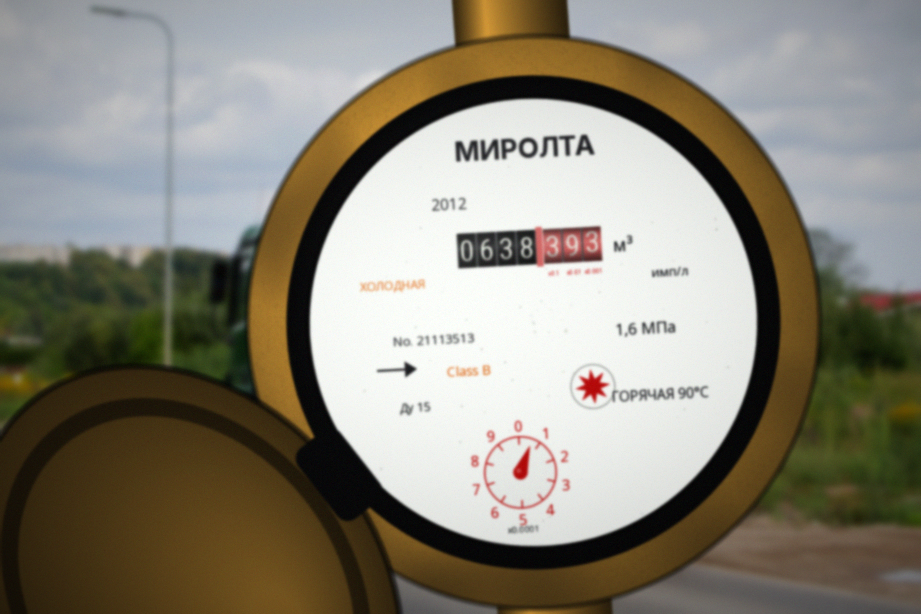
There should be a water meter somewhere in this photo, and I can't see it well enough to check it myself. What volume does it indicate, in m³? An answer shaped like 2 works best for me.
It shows 638.3930
